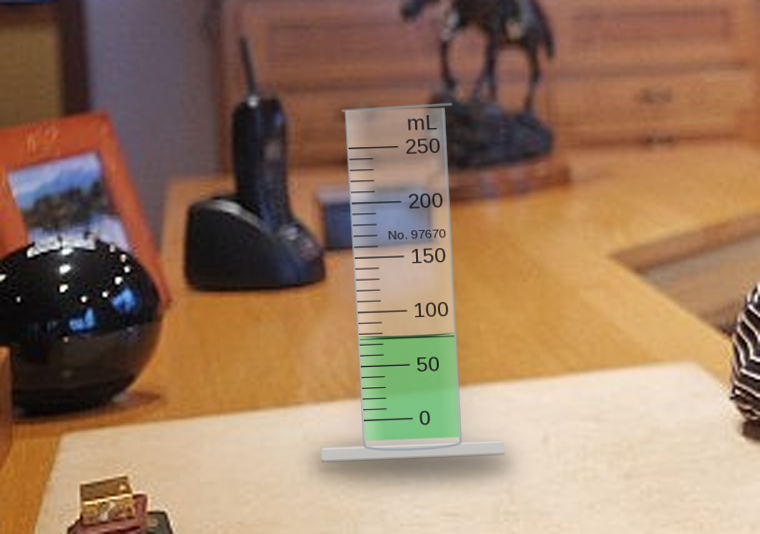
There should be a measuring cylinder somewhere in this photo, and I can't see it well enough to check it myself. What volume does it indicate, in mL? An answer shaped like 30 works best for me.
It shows 75
